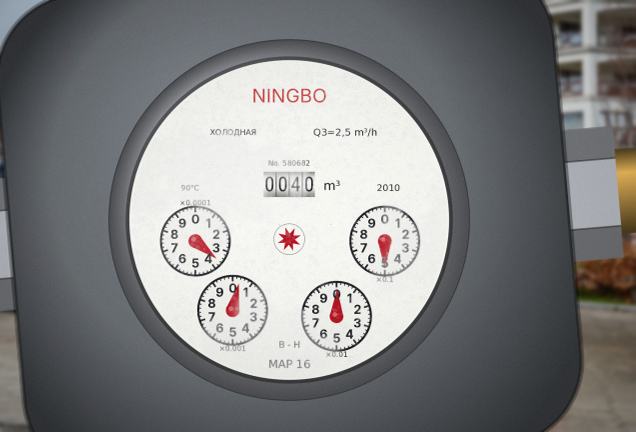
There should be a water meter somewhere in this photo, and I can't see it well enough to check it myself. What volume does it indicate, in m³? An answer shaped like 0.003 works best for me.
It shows 40.5003
